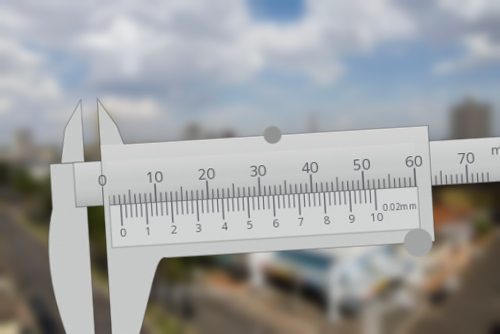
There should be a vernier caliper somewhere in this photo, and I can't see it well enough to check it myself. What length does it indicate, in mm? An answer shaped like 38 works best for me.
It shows 3.2
